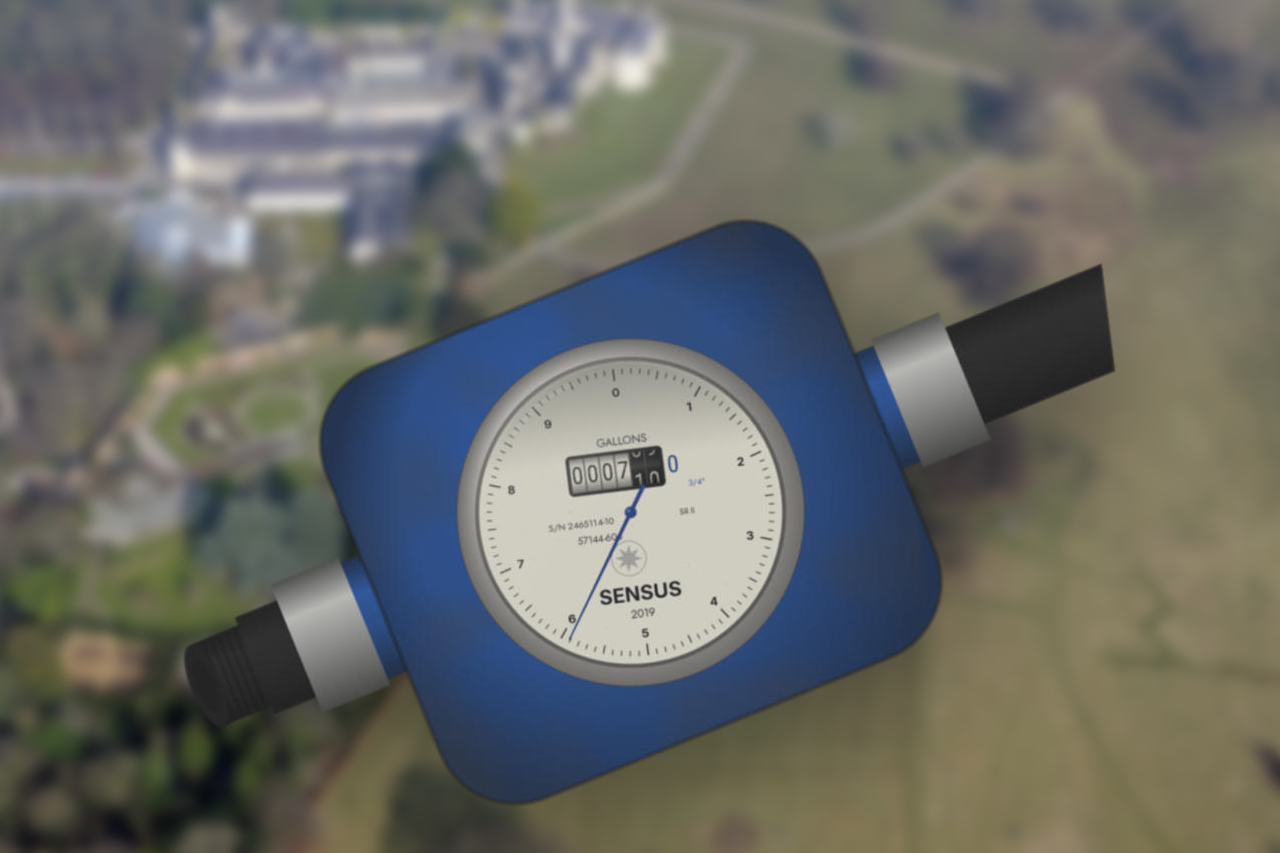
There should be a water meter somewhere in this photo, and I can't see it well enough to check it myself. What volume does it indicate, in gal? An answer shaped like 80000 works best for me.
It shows 7095.9
